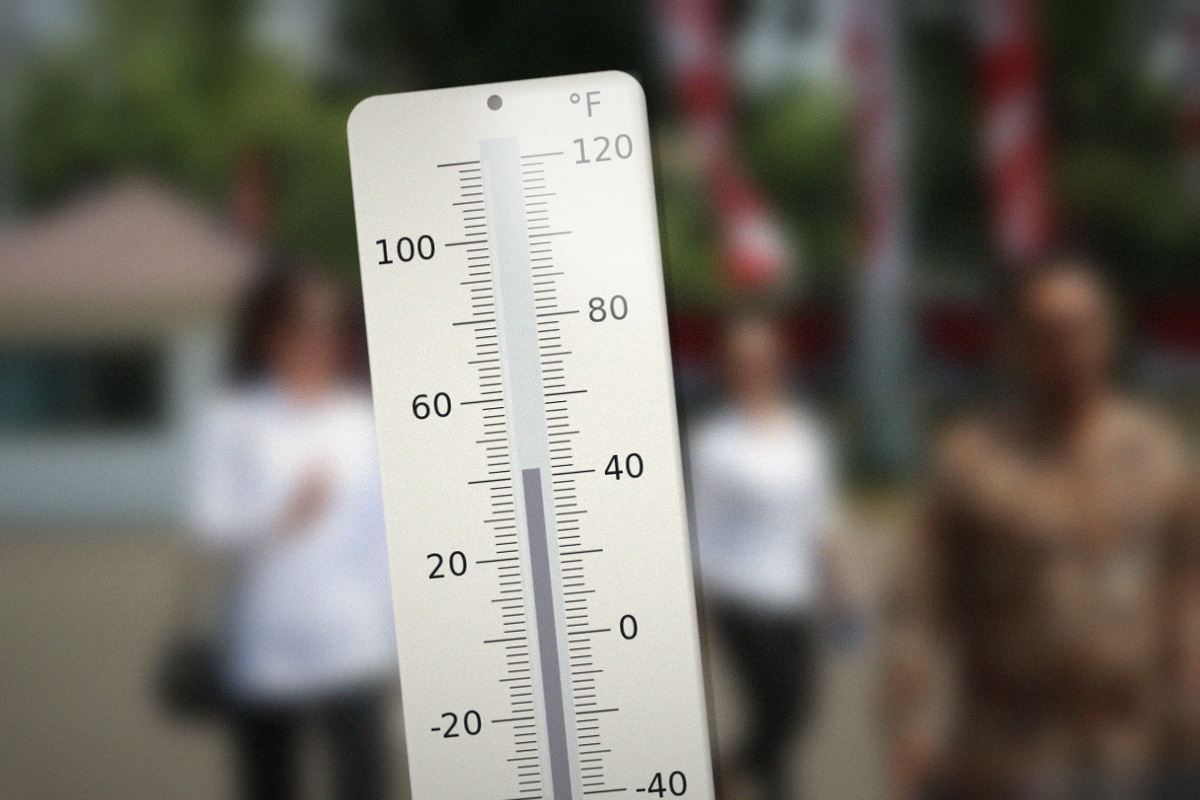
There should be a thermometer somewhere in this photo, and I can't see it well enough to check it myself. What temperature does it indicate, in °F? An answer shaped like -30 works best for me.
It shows 42
